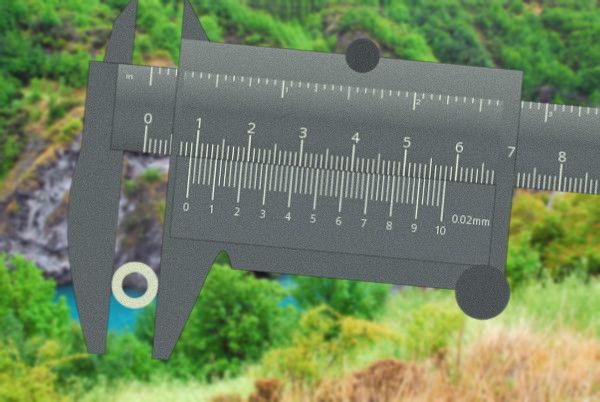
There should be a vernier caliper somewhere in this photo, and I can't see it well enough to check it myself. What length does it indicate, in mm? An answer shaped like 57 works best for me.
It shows 9.0
